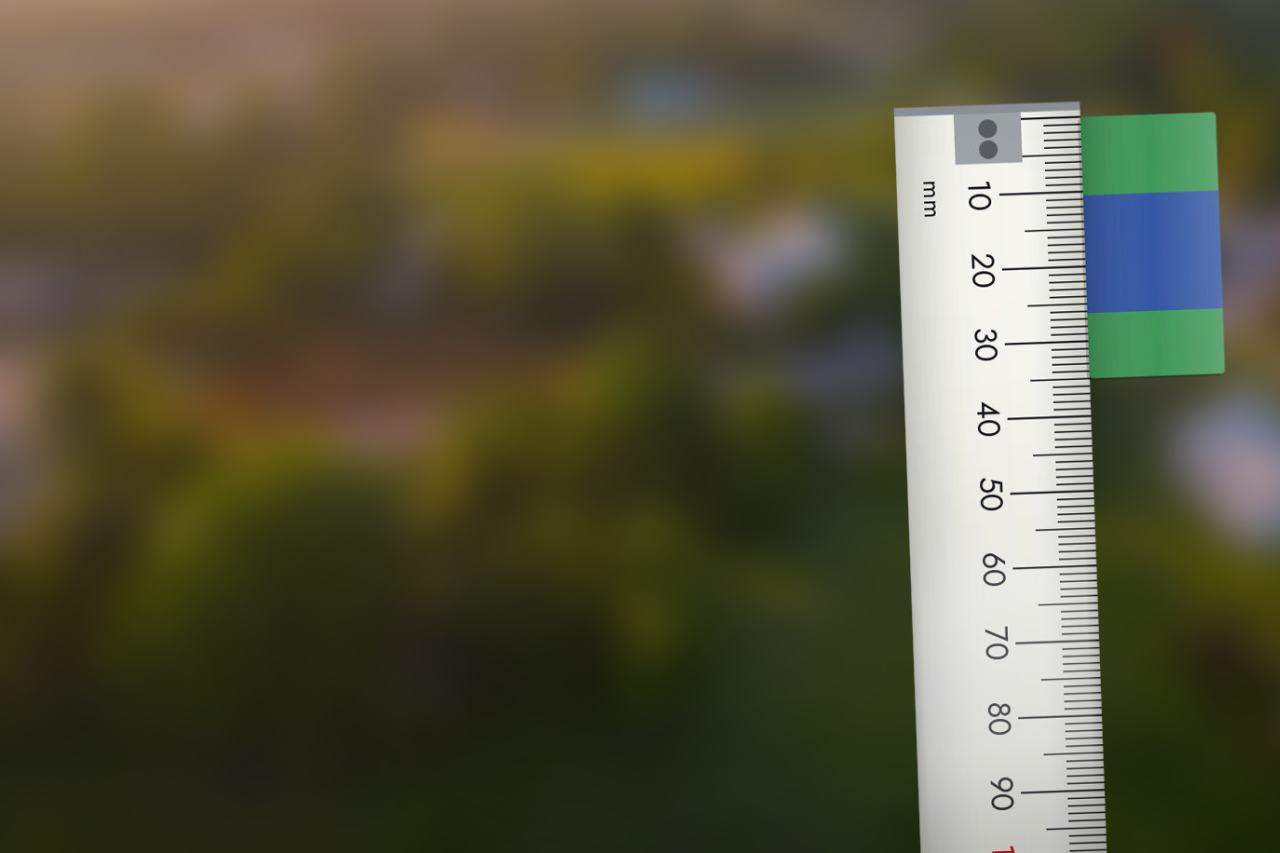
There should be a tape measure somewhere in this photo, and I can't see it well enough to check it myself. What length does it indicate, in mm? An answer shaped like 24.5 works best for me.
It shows 35
